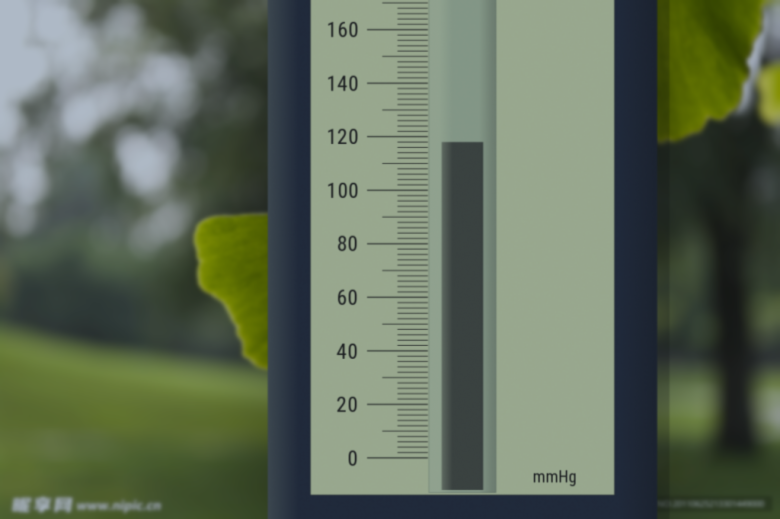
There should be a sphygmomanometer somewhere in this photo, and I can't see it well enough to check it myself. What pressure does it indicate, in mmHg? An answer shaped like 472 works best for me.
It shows 118
